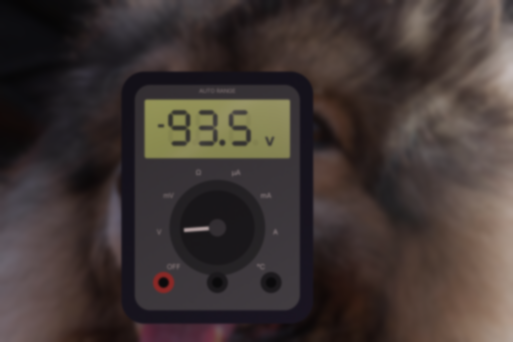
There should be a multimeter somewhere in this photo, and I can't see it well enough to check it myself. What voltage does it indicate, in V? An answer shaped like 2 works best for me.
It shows -93.5
